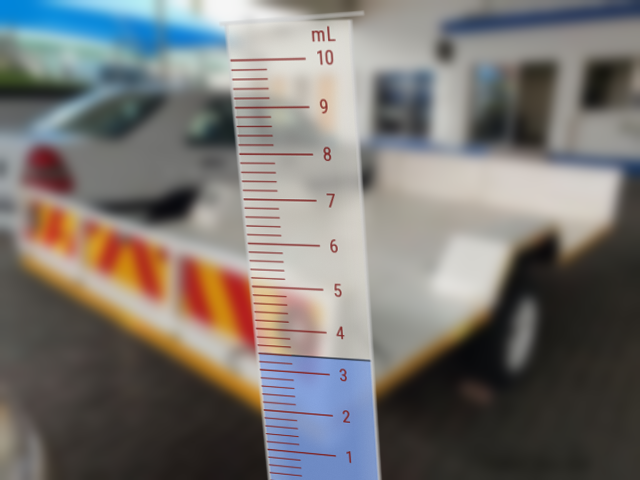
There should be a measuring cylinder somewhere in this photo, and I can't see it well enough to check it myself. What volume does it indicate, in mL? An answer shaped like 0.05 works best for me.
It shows 3.4
